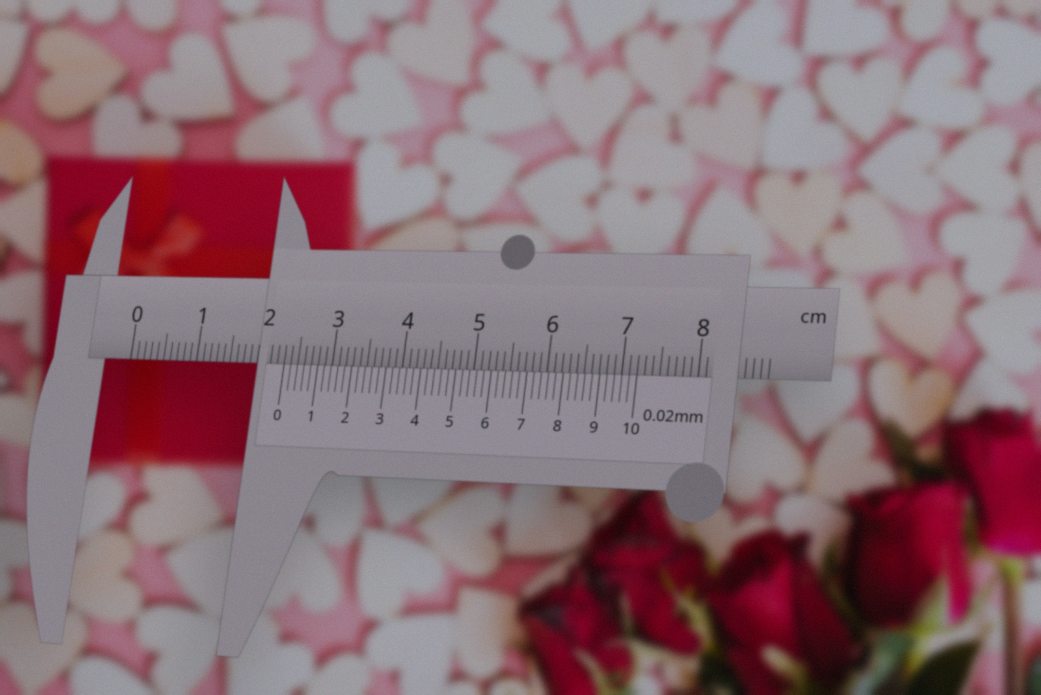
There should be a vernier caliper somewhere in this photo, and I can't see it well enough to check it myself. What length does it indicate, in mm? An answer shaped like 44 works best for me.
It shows 23.0
